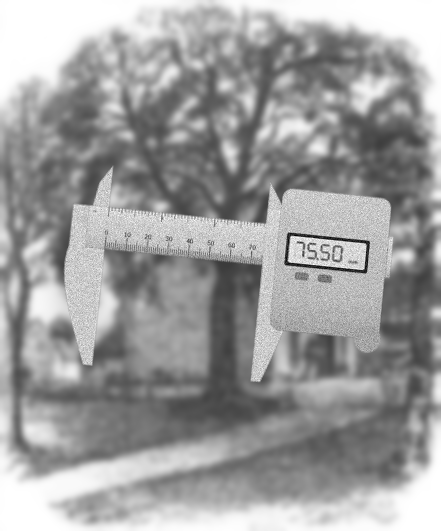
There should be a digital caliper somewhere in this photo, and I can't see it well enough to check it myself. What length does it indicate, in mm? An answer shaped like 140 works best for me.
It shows 75.50
